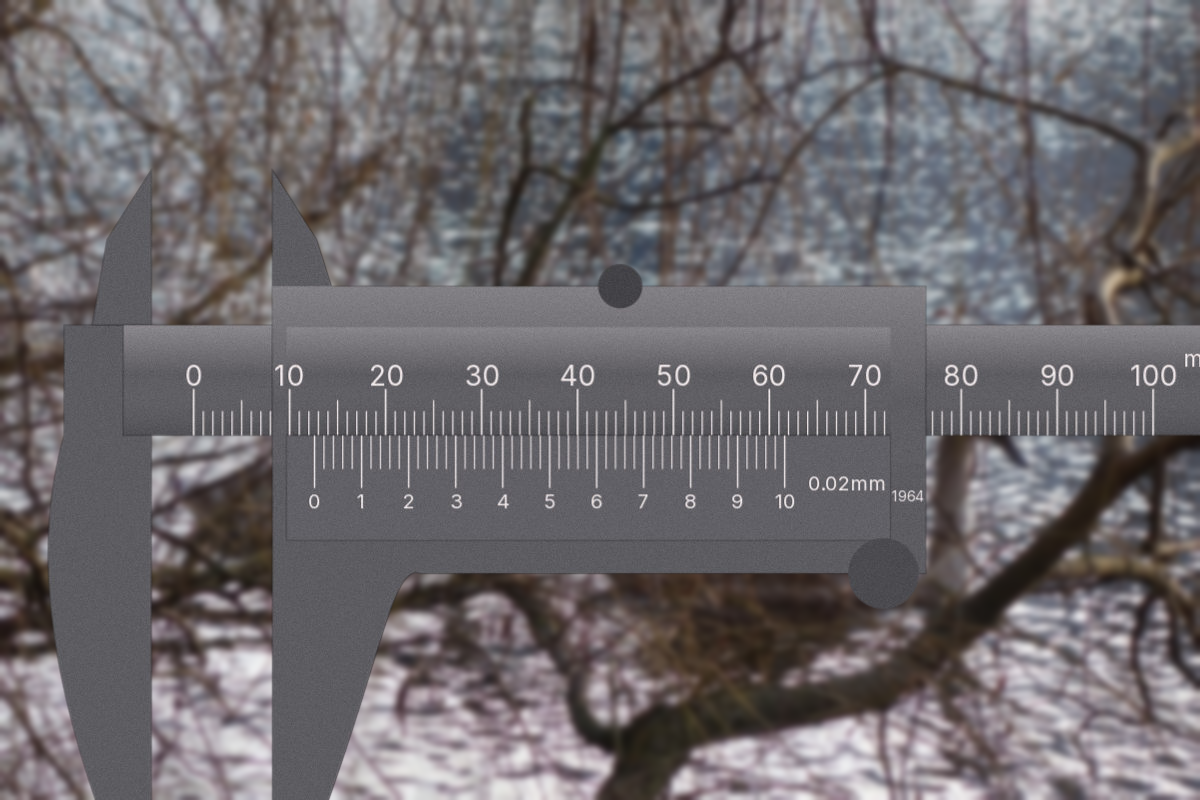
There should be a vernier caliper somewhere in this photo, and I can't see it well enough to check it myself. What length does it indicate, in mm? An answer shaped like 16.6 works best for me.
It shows 12.6
